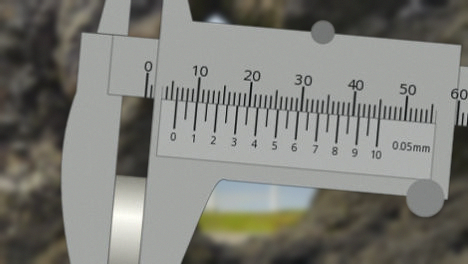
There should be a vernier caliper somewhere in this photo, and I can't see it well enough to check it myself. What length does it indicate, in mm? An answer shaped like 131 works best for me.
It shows 6.0
